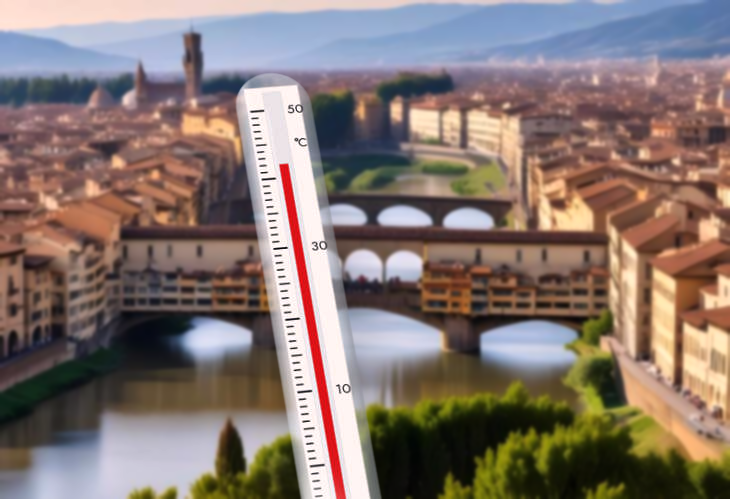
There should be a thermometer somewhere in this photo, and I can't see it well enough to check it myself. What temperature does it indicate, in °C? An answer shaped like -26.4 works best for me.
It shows 42
